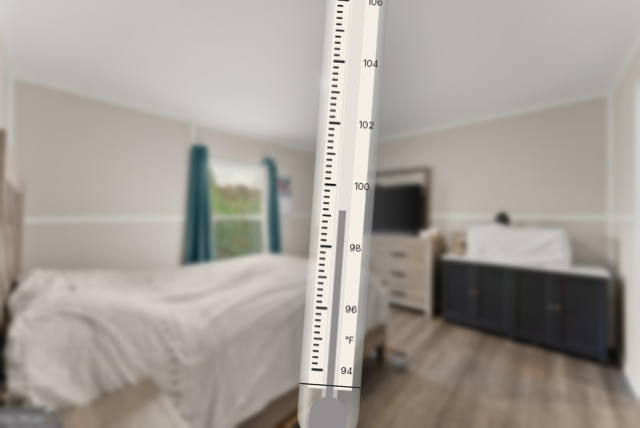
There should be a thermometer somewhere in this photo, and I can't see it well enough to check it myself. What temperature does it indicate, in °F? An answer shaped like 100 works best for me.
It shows 99.2
